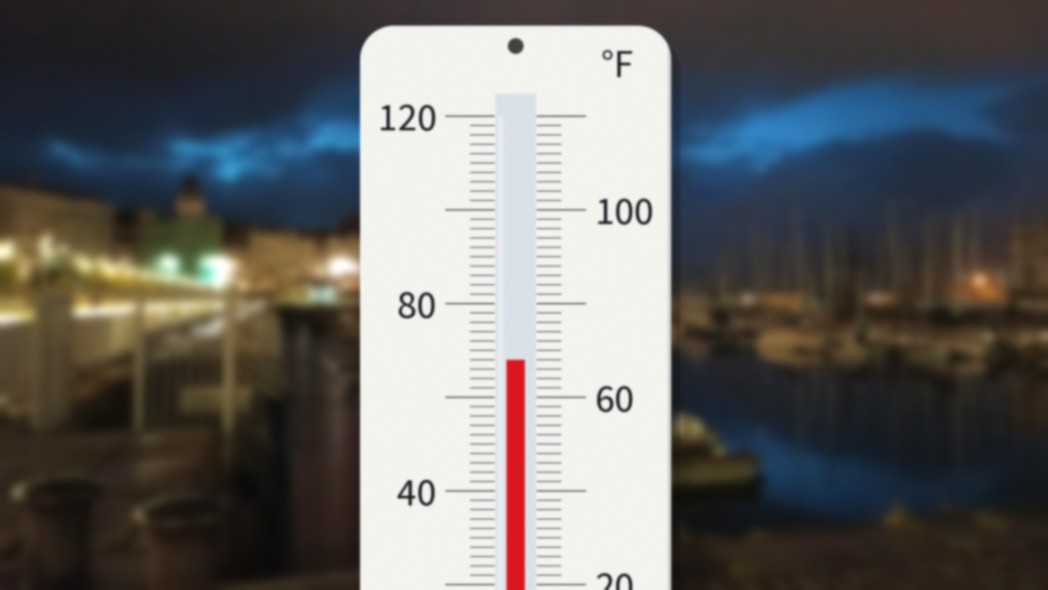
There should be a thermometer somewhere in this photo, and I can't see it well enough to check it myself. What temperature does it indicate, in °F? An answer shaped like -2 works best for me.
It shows 68
